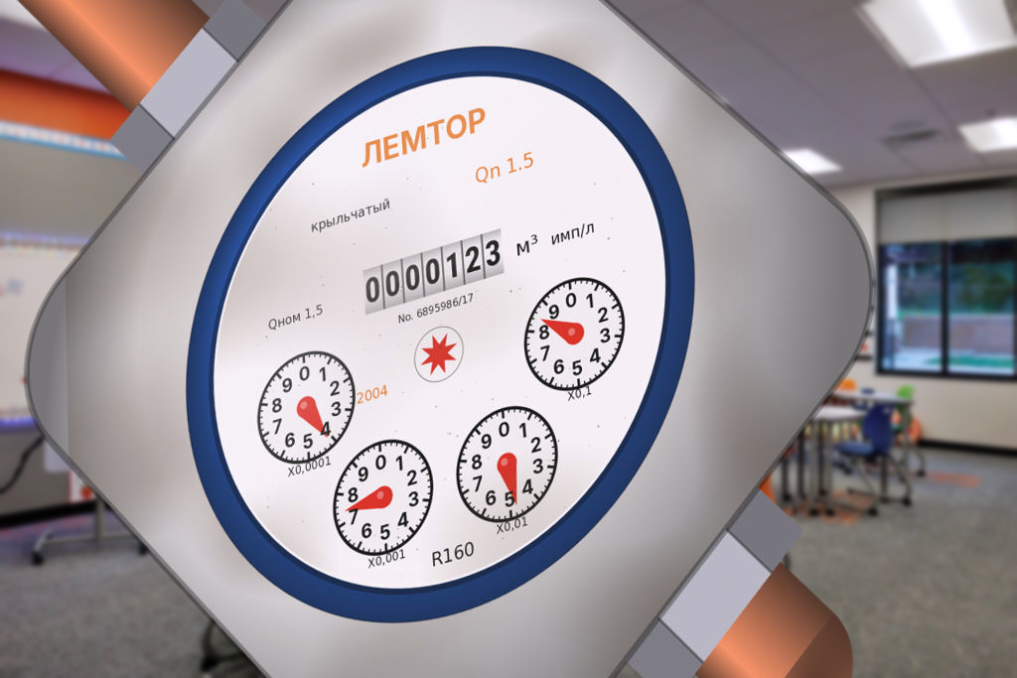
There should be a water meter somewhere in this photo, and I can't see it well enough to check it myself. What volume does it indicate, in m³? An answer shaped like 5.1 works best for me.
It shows 123.8474
